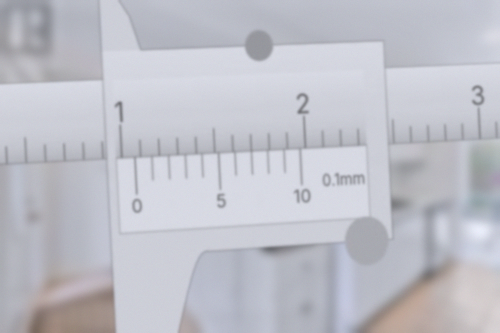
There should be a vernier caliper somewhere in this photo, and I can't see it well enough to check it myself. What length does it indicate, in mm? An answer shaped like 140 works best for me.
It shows 10.7
